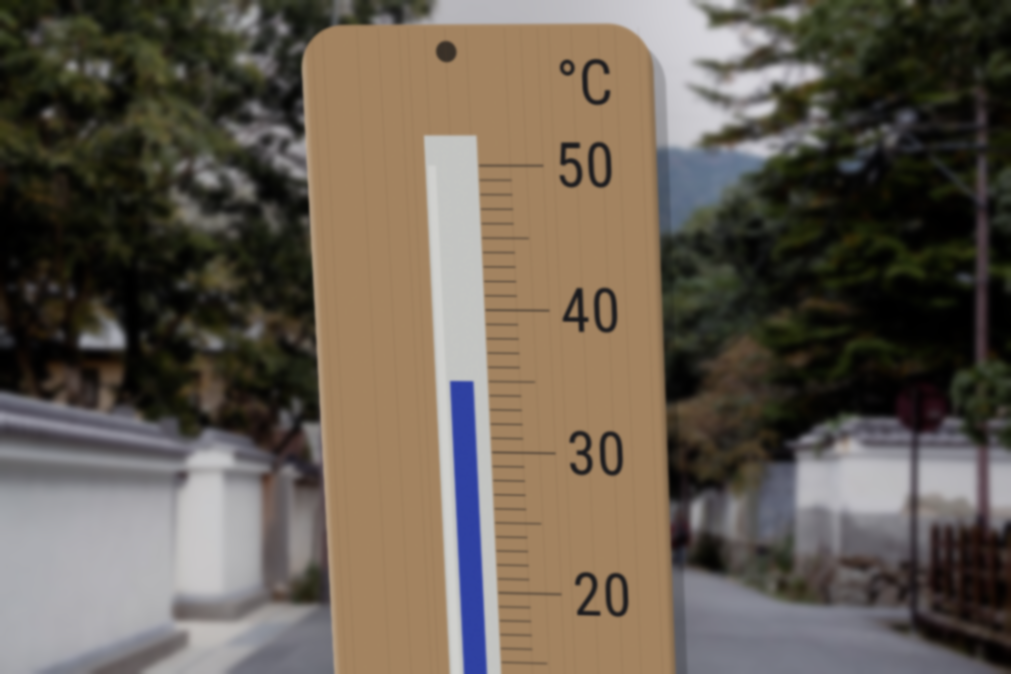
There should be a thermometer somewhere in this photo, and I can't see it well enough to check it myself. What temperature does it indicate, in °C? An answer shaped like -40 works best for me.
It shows 35
